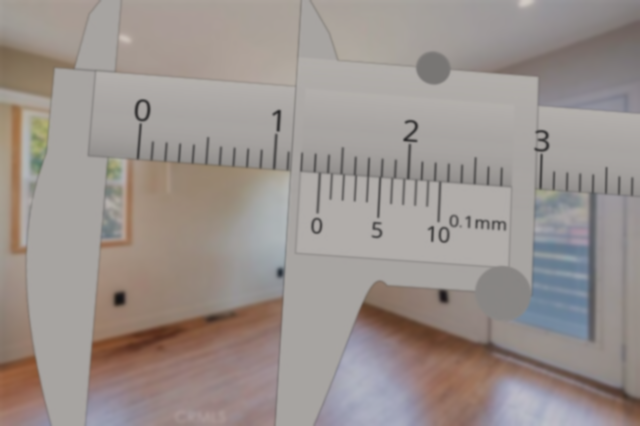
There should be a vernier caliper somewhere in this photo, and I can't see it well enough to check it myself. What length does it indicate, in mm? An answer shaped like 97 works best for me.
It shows 13.4
